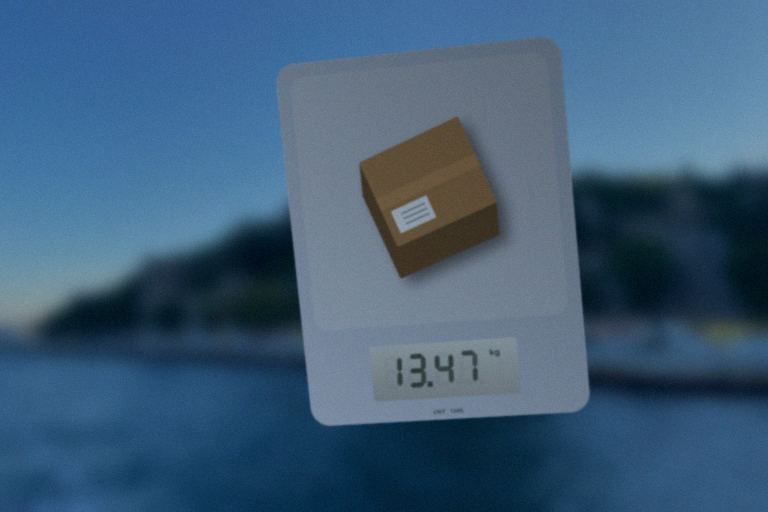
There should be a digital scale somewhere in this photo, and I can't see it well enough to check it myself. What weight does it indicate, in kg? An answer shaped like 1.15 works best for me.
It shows 13.47
